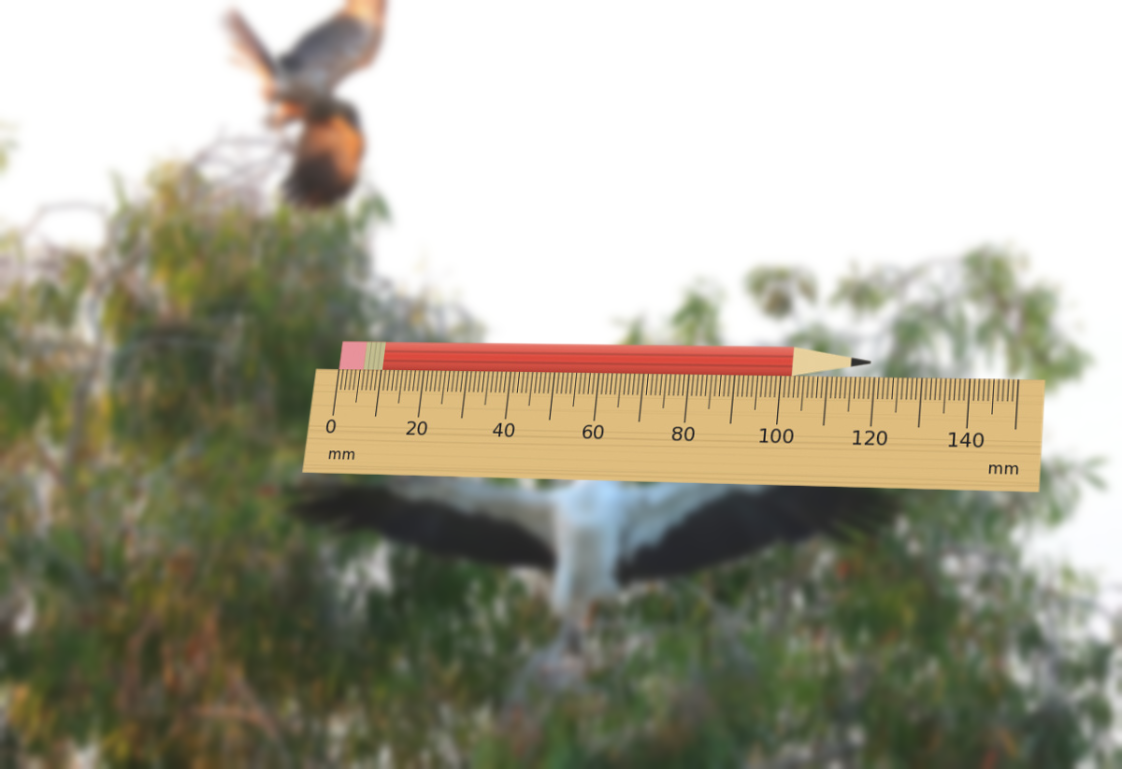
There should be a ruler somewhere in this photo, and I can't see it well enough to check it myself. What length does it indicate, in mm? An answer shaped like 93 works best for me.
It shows 119
